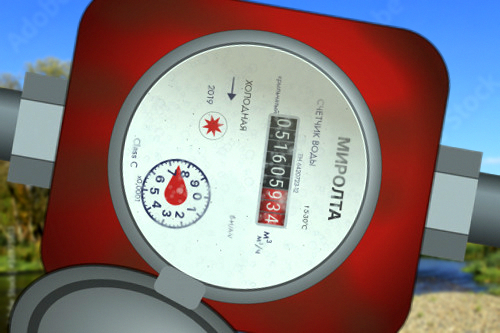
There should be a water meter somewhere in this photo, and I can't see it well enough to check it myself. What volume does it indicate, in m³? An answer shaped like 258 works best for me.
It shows 51605.9347
